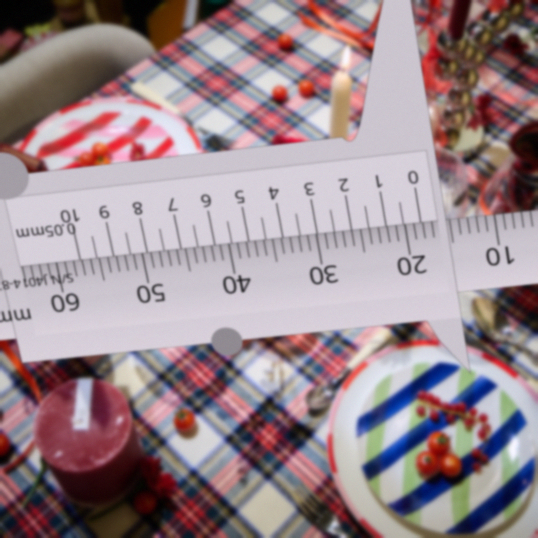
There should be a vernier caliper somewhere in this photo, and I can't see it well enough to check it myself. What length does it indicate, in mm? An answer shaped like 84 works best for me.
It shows 18.2
